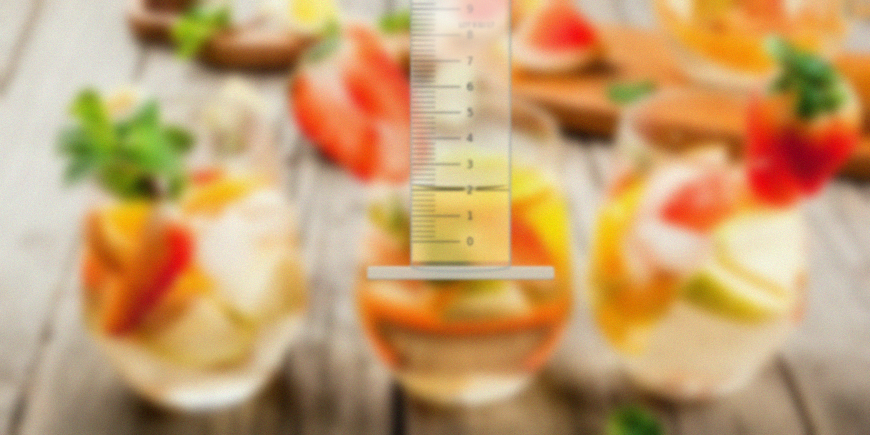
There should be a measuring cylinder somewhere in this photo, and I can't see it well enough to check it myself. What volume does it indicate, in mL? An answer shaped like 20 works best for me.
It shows 2
